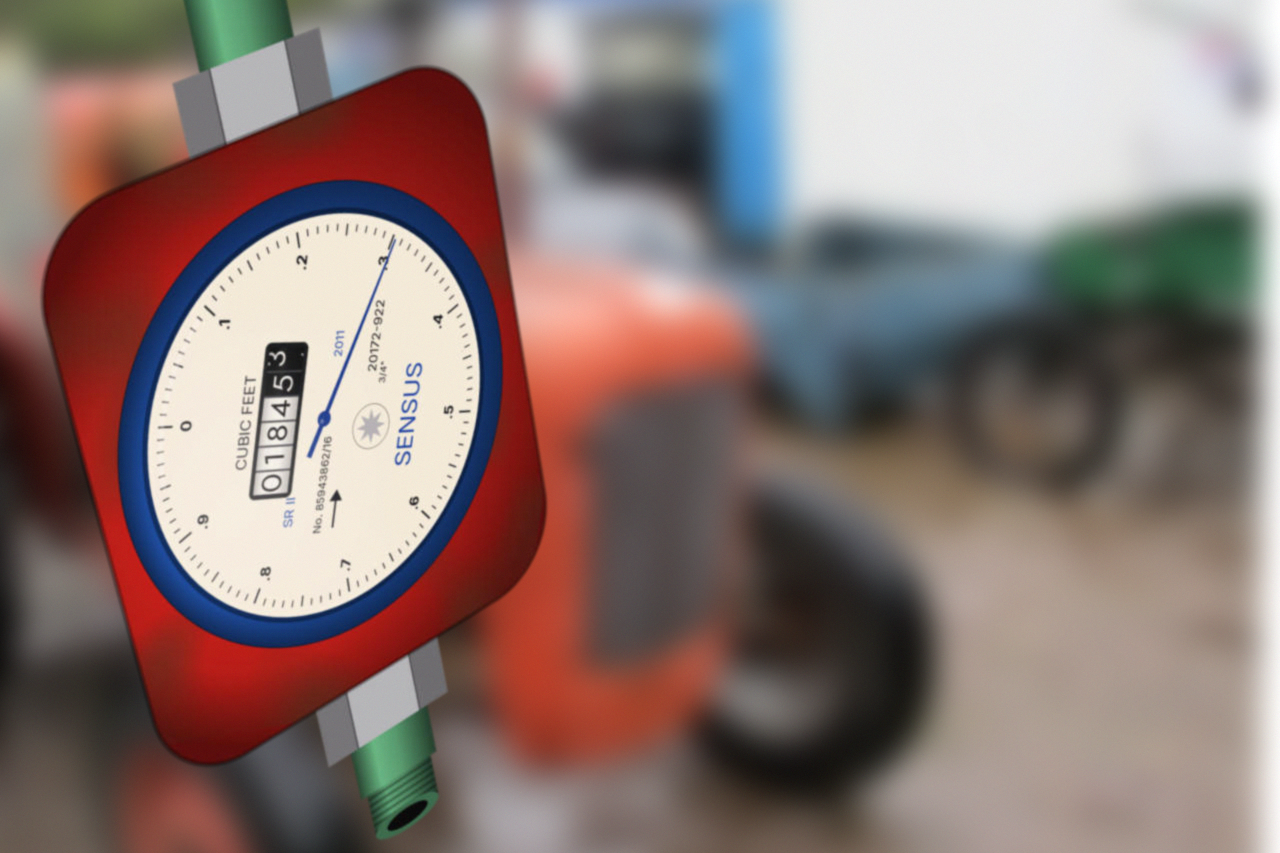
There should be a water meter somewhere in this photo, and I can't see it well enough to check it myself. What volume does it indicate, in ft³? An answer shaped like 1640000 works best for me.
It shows 18453.30
